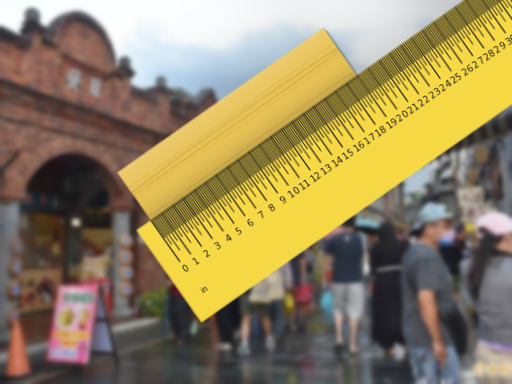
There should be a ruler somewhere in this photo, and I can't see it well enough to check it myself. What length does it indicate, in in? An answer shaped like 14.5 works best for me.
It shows 19
